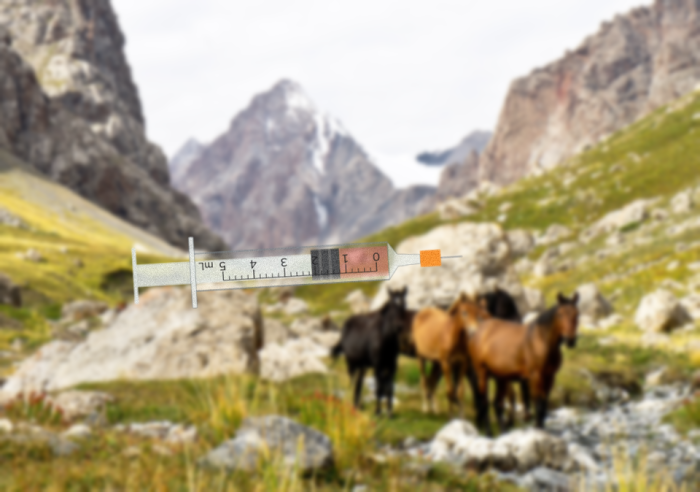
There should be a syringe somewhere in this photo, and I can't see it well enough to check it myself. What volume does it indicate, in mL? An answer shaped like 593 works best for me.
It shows 1.2
